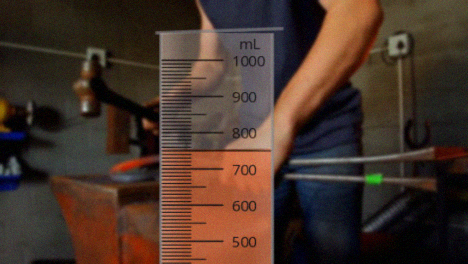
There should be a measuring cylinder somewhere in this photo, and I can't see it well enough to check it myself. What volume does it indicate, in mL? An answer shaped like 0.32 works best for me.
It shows 750
